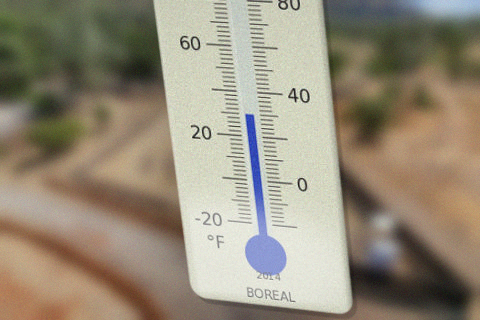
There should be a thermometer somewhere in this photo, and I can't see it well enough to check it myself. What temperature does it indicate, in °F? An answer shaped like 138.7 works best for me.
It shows 30
